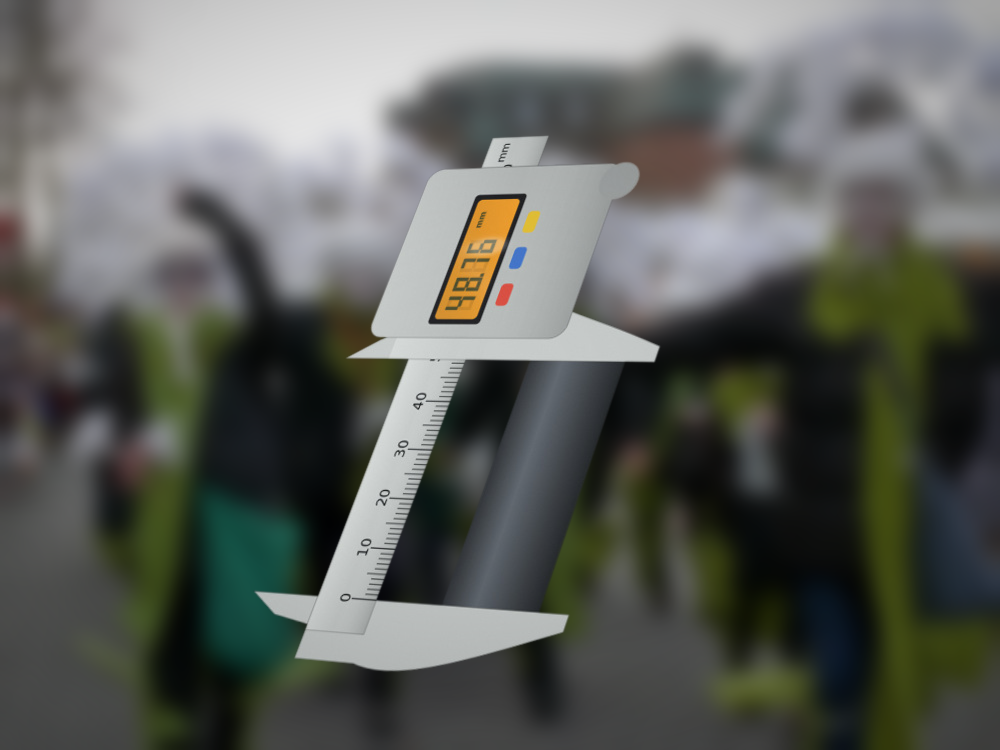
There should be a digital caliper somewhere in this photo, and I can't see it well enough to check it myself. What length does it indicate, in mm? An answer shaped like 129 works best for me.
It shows 48.76
